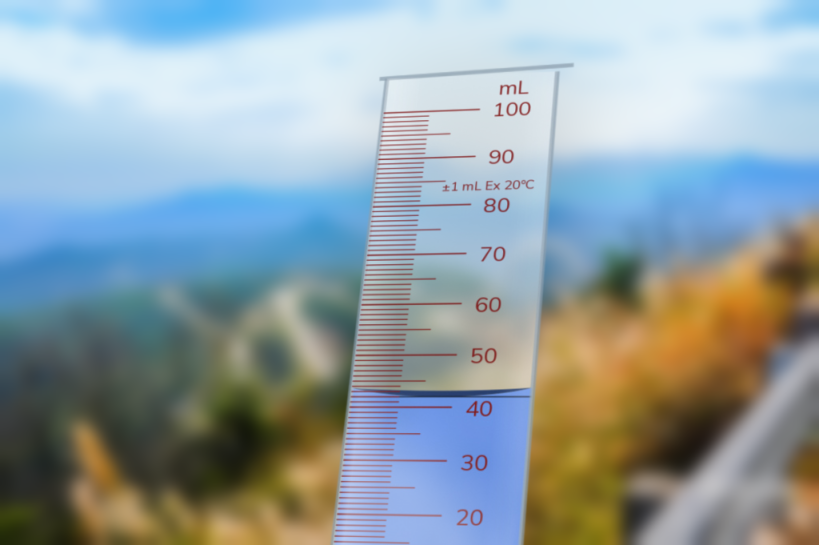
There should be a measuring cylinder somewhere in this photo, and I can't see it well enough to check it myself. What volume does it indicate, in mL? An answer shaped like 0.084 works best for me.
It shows 42
